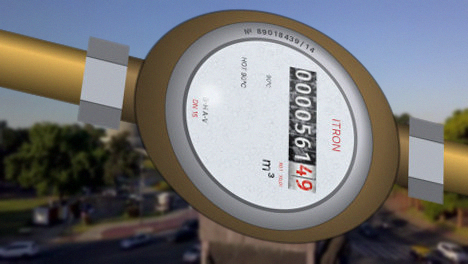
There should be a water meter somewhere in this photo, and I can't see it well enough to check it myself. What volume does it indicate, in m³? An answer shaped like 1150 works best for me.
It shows 561.49
